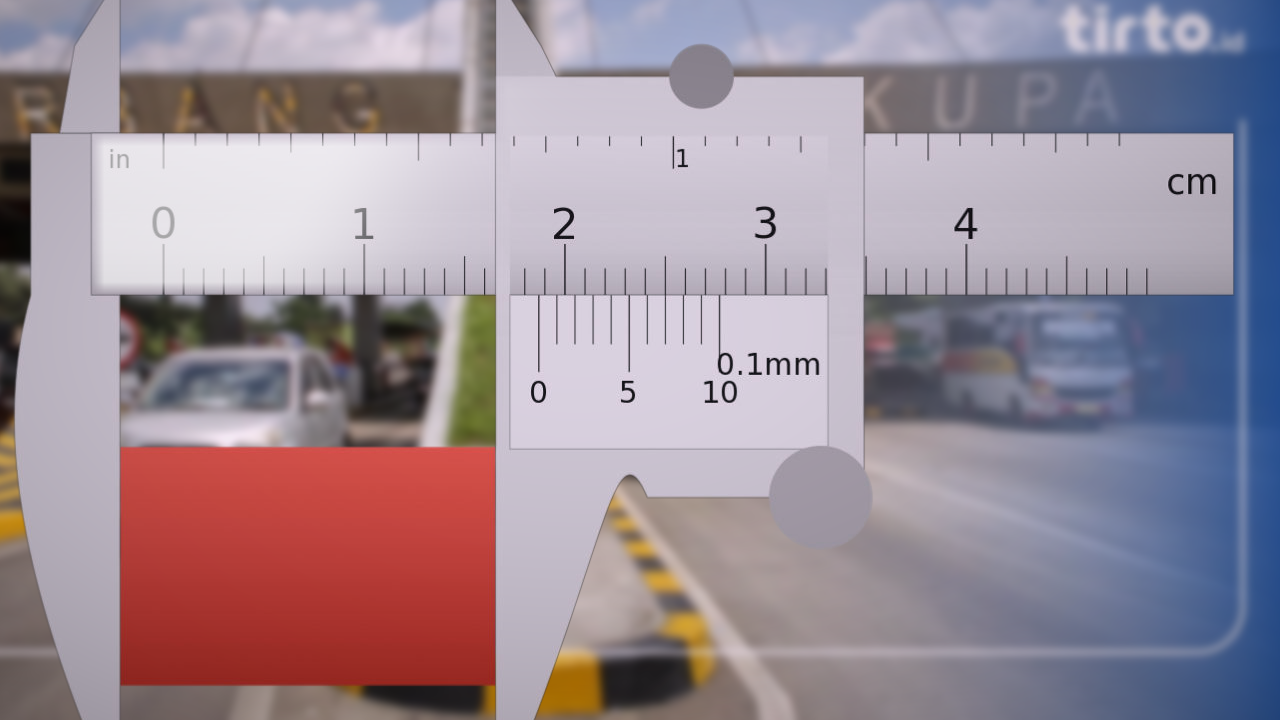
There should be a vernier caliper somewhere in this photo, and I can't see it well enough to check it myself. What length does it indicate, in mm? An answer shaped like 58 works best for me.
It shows 18.7
